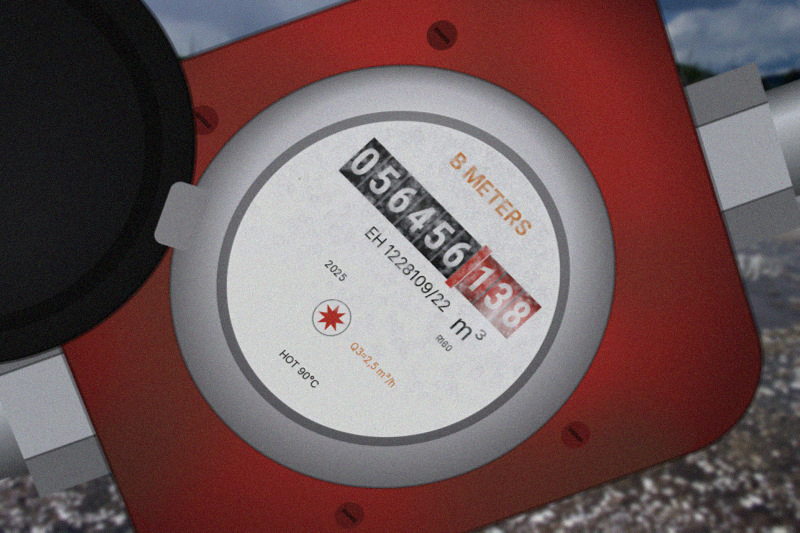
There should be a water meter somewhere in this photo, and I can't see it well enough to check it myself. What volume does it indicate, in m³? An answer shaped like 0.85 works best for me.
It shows 56456.138
